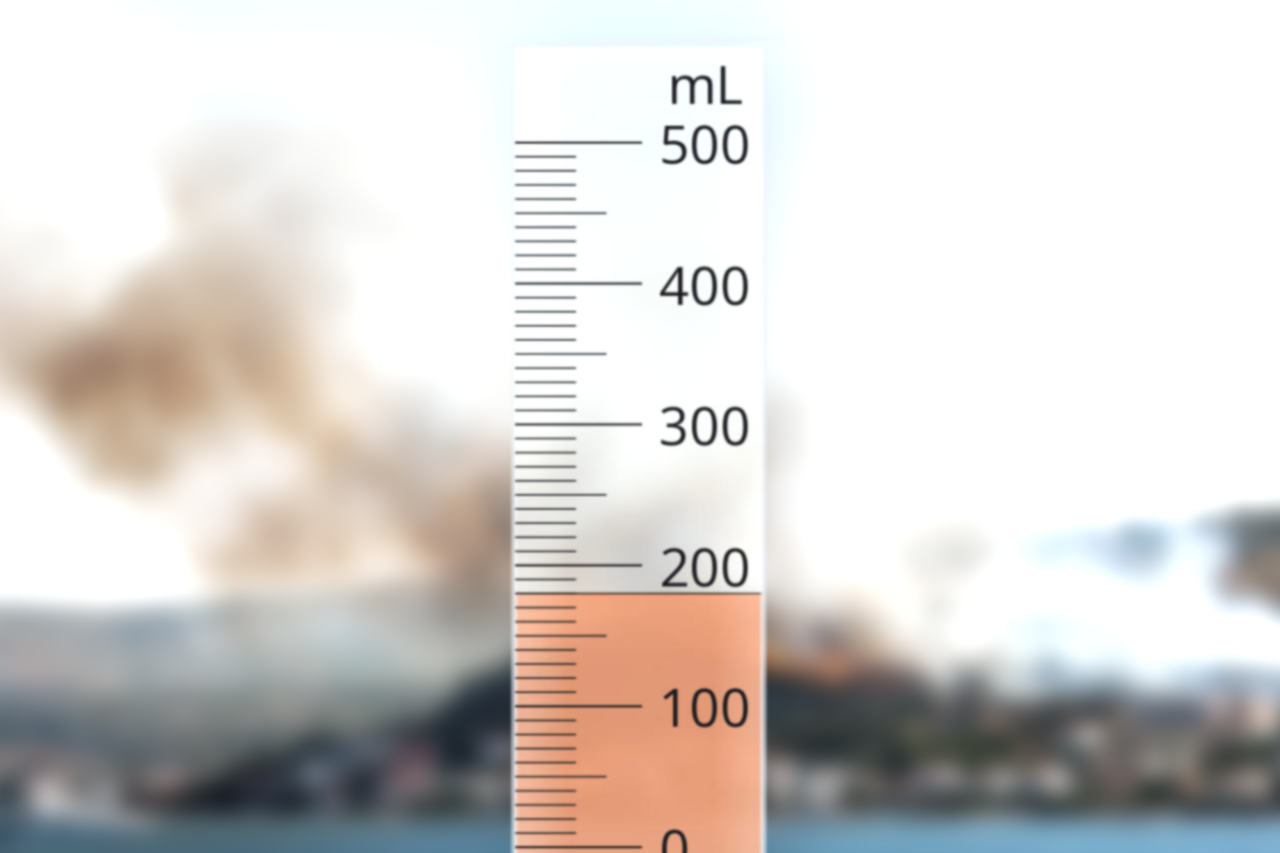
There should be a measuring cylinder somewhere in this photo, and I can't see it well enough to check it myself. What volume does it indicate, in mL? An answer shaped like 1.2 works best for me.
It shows 180
